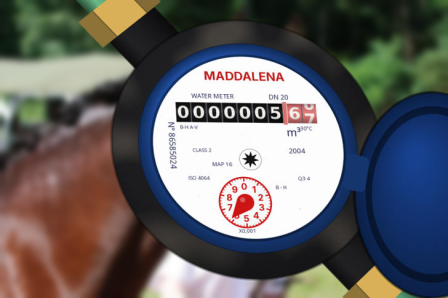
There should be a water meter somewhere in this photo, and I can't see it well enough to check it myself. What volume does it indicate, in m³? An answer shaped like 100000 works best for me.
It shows 5.666
